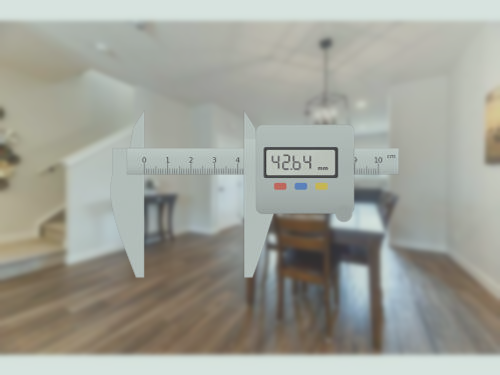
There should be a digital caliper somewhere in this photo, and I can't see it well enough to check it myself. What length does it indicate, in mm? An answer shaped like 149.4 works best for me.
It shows 42.64
